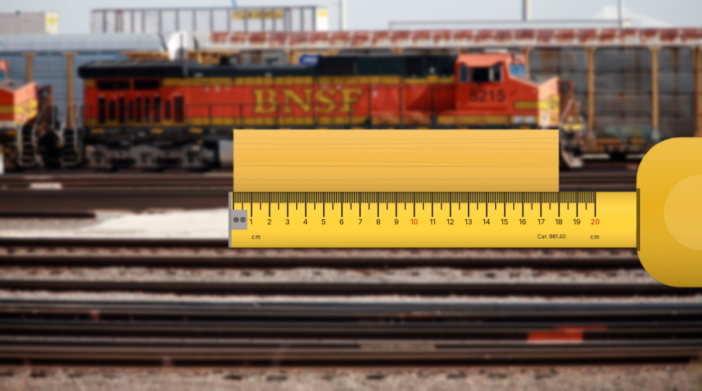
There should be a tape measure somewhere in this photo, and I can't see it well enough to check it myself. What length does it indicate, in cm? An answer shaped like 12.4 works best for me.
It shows 18
